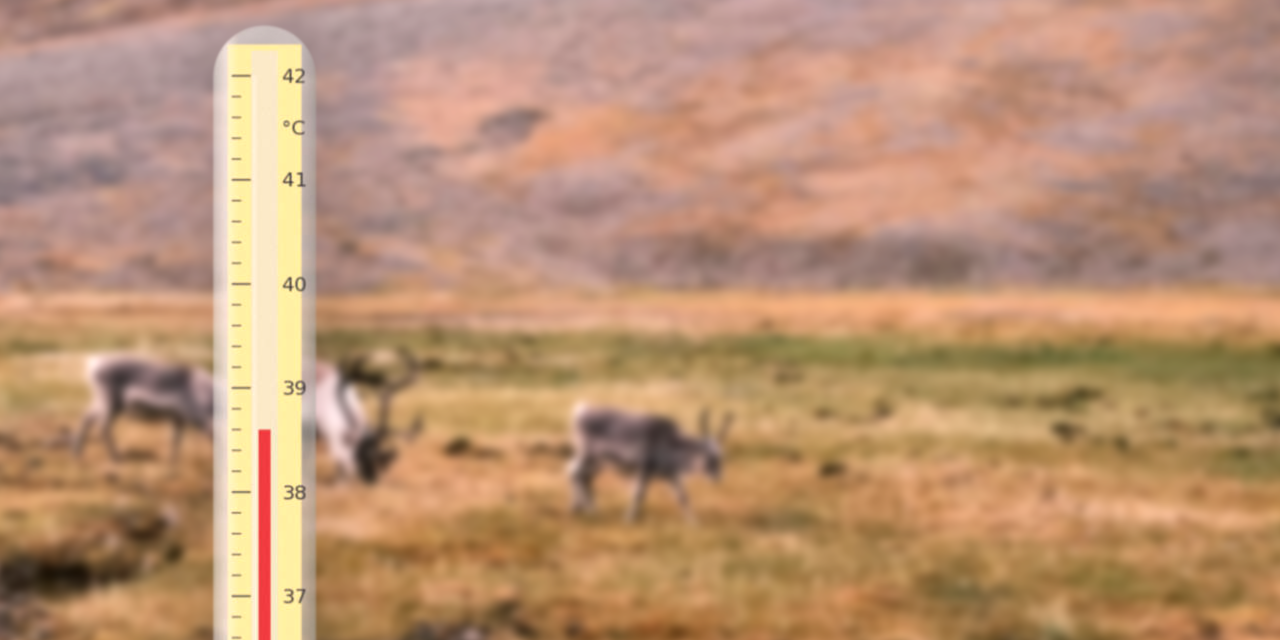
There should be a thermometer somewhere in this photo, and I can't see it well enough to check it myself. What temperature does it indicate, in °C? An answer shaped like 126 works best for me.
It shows 38.6
